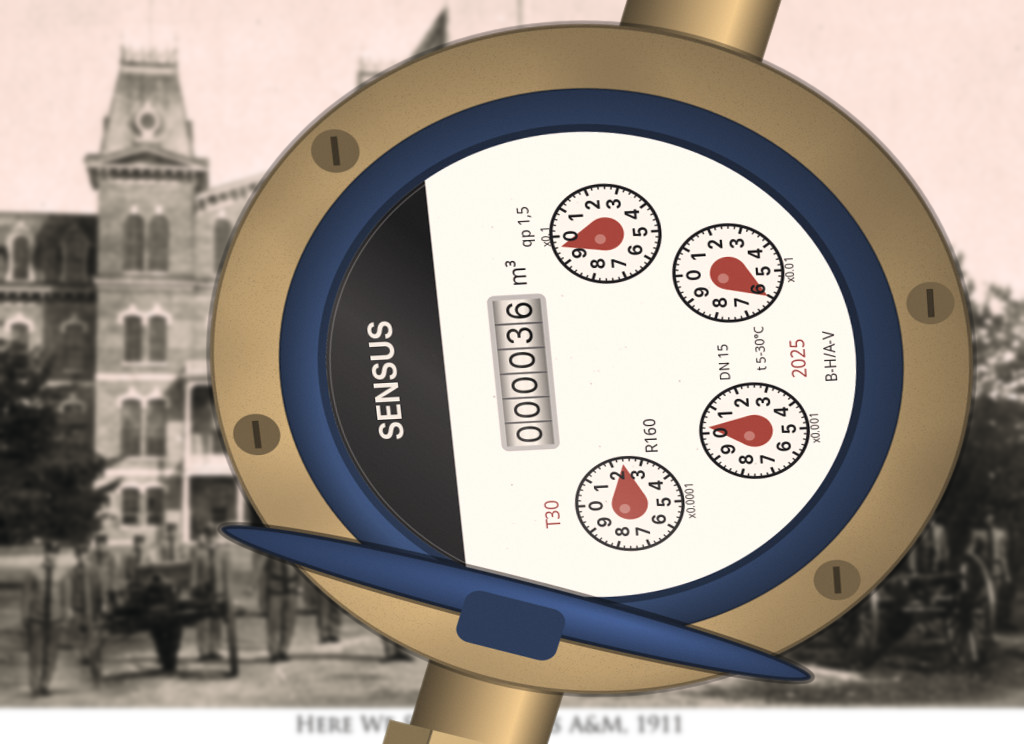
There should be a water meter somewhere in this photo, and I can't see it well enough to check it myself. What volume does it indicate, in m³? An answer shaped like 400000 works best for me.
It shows 35.9602
